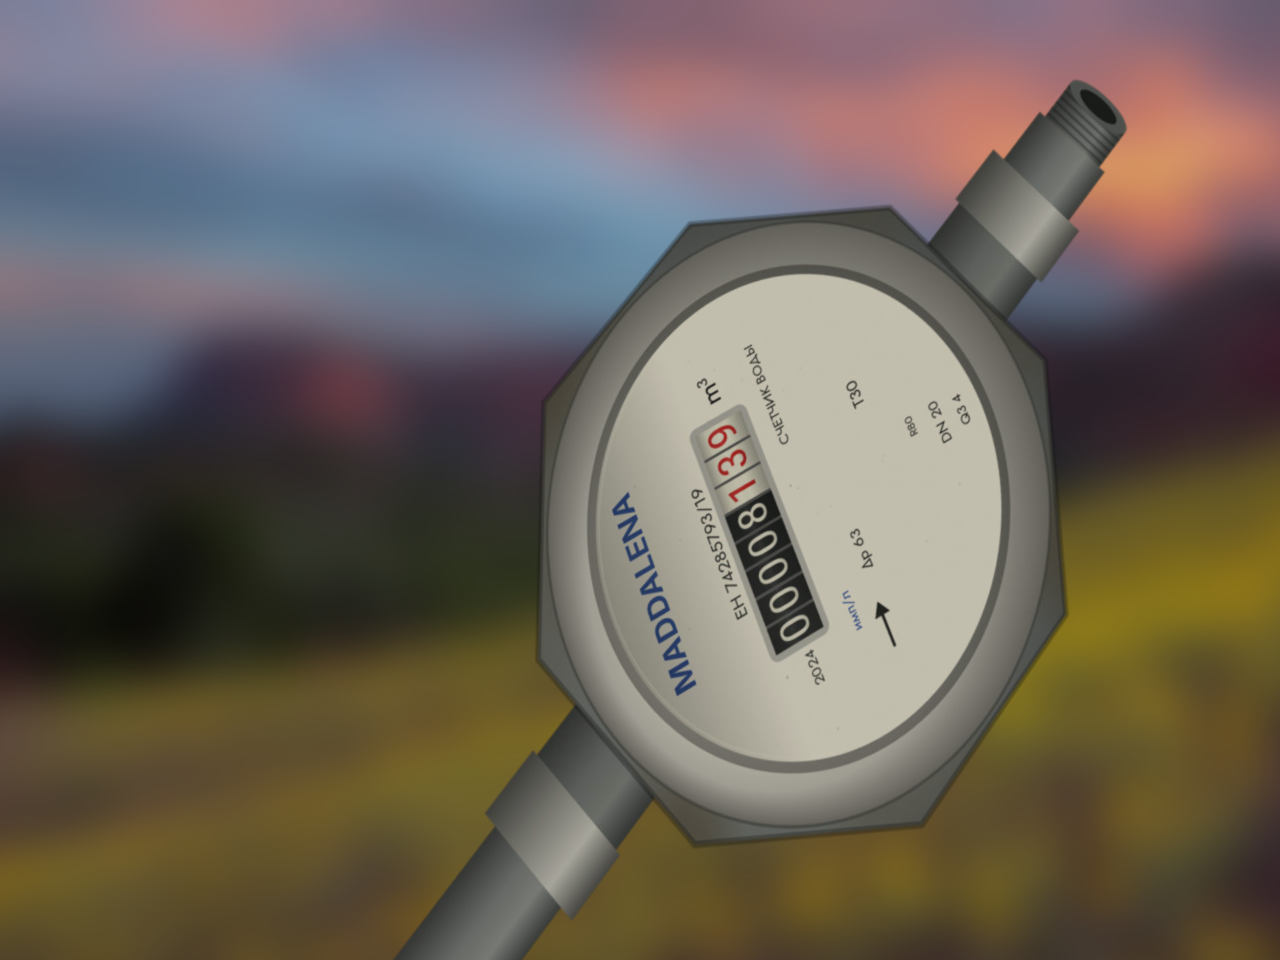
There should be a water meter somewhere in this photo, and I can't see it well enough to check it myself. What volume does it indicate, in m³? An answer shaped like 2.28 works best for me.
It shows 8.139
